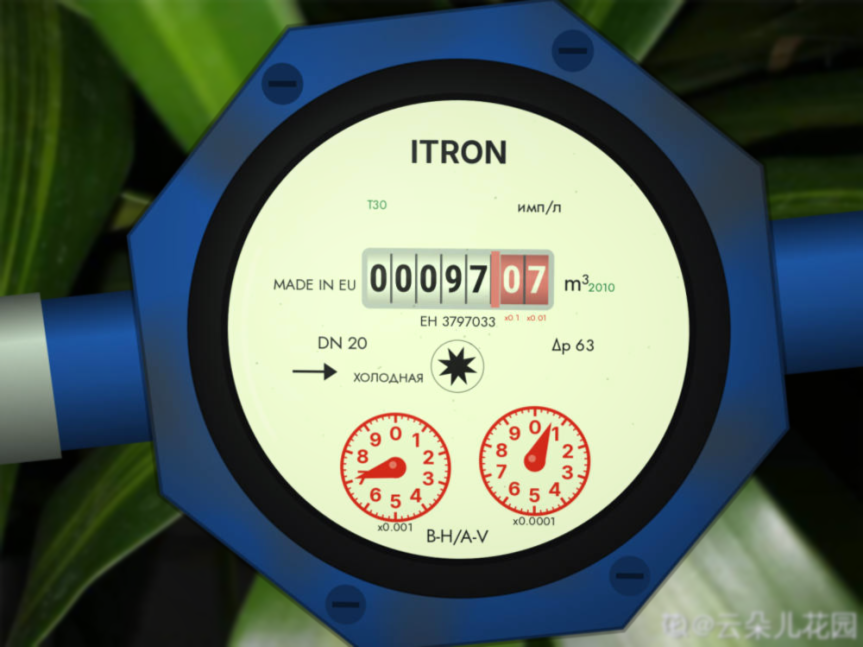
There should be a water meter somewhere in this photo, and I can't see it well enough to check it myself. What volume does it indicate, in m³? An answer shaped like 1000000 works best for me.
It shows 97.0770
